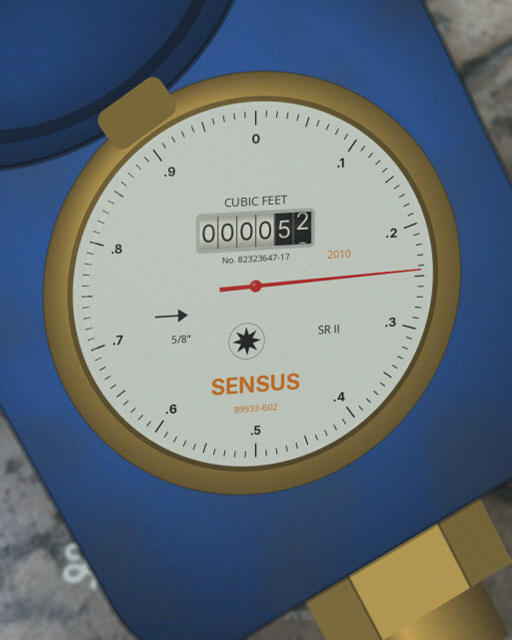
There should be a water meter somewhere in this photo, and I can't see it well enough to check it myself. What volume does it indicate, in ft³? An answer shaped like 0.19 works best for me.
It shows 52.24
